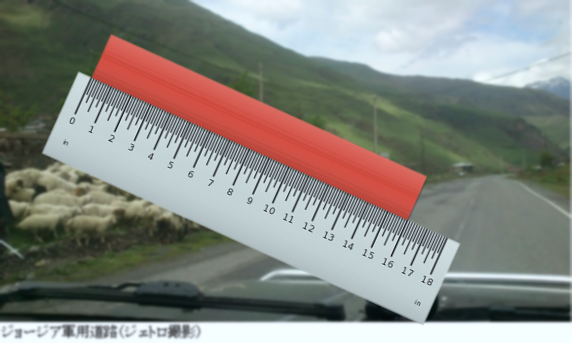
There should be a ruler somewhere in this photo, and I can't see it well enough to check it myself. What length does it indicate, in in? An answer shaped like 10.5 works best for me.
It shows 16
